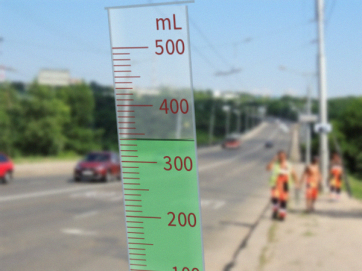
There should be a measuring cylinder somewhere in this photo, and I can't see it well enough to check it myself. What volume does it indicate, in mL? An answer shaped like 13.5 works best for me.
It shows 340
